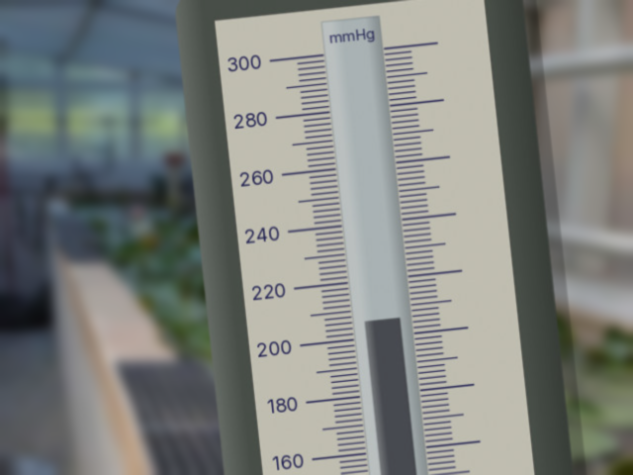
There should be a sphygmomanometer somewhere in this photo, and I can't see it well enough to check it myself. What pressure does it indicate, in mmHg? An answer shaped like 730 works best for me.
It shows 206
